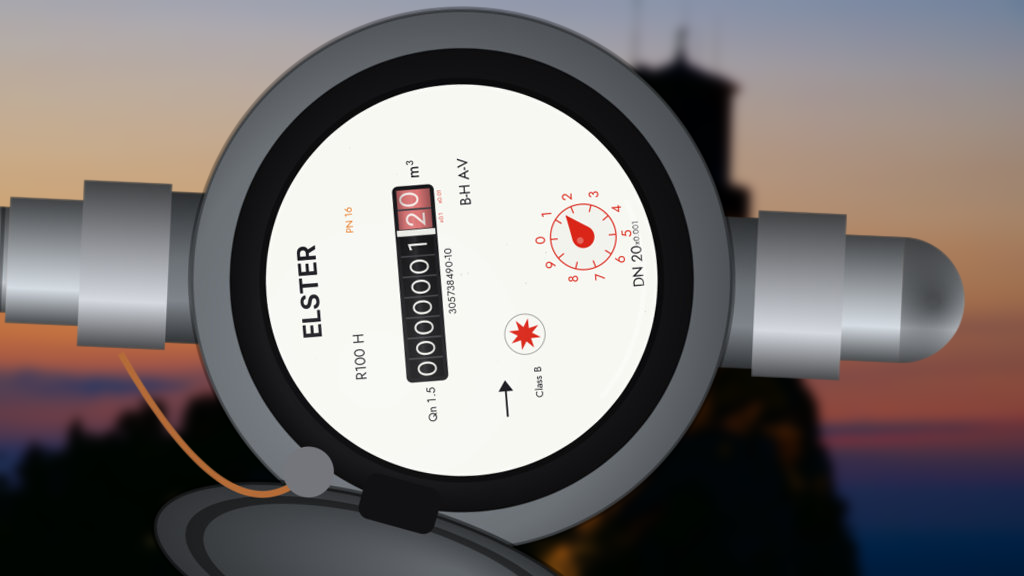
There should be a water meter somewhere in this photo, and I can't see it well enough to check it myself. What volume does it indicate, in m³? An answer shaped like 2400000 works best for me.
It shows 1.201
